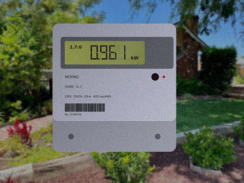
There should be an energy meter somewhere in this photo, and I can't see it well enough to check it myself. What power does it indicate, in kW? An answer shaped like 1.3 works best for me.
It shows 0.961
